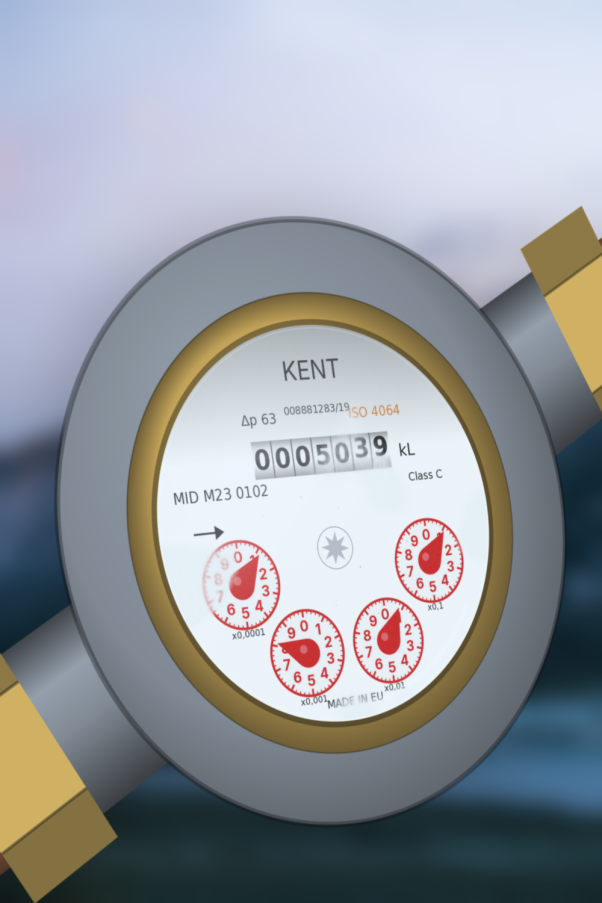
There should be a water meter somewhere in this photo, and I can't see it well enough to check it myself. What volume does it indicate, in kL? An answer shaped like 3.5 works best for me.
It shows 5039.1081
